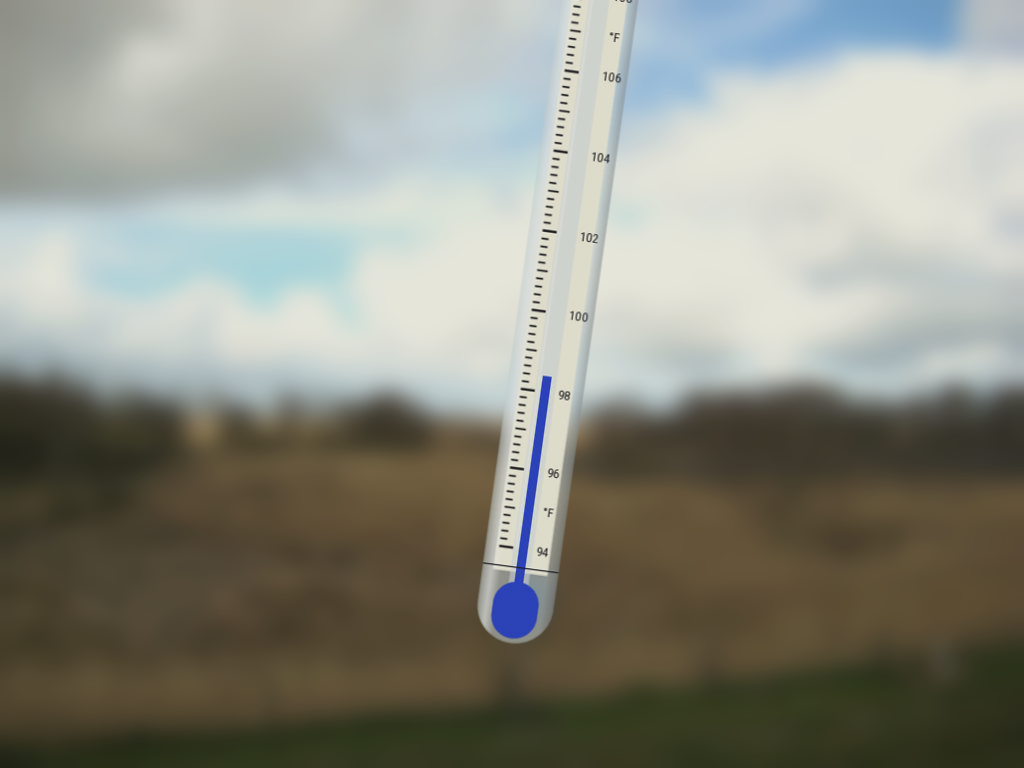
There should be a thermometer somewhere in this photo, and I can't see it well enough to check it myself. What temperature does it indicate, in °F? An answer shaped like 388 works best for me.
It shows 98.4
